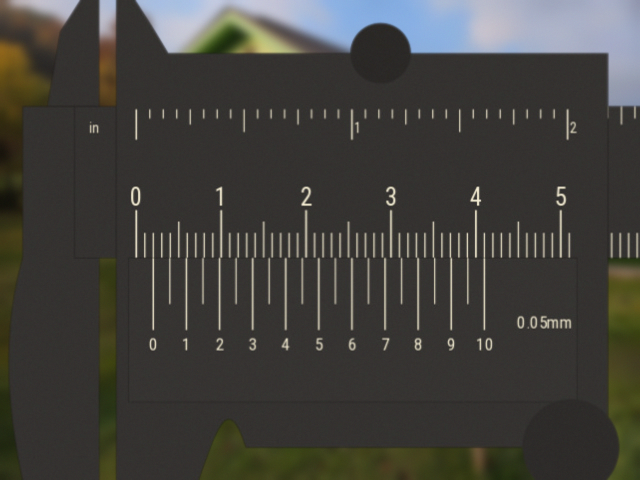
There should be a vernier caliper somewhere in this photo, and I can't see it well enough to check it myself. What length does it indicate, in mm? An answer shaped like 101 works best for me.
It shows 2.0
